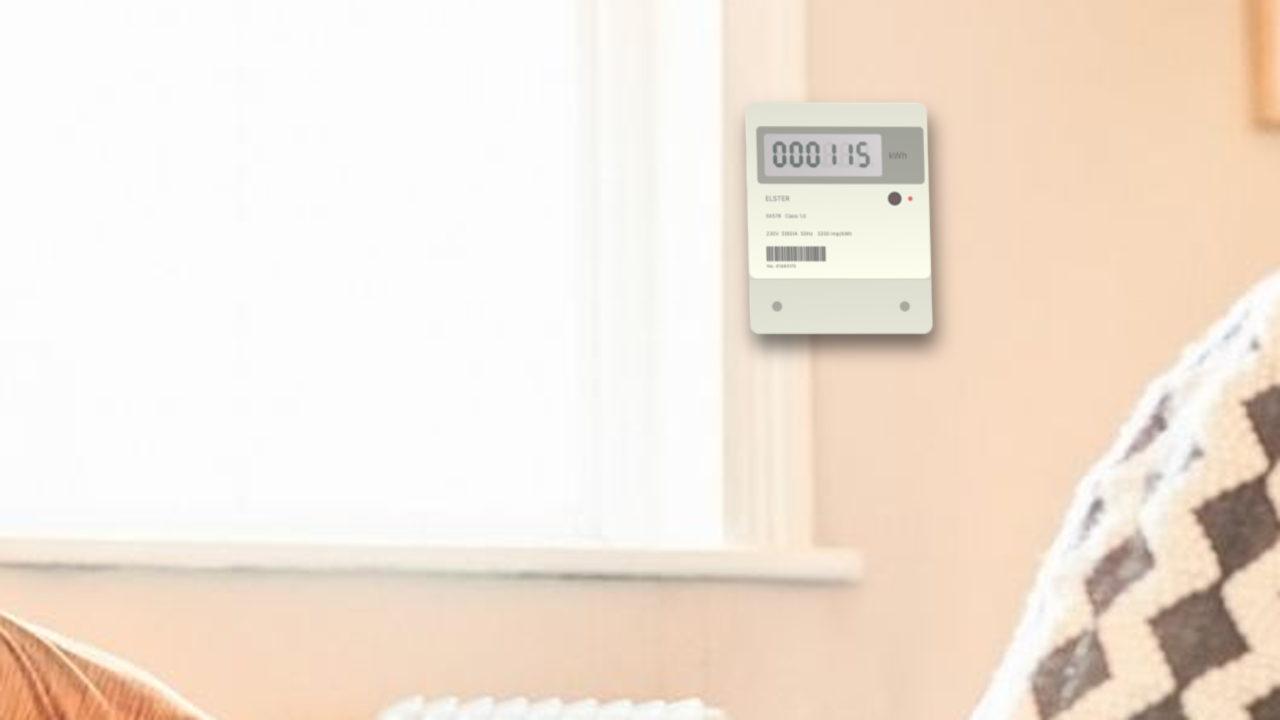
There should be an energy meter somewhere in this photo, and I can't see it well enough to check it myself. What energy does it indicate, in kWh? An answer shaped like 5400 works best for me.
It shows 115
